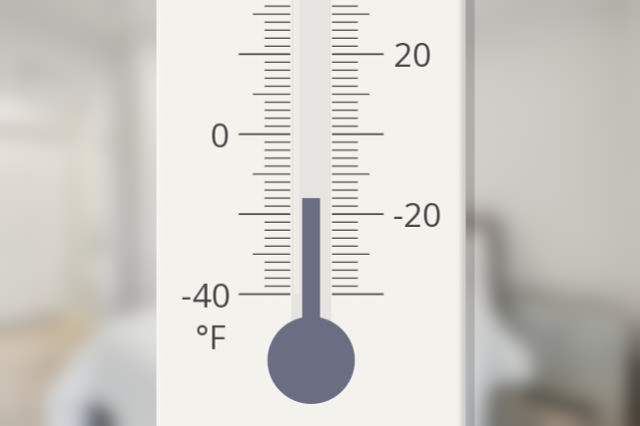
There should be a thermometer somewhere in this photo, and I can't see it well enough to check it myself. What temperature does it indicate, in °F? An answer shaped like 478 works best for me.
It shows -16
